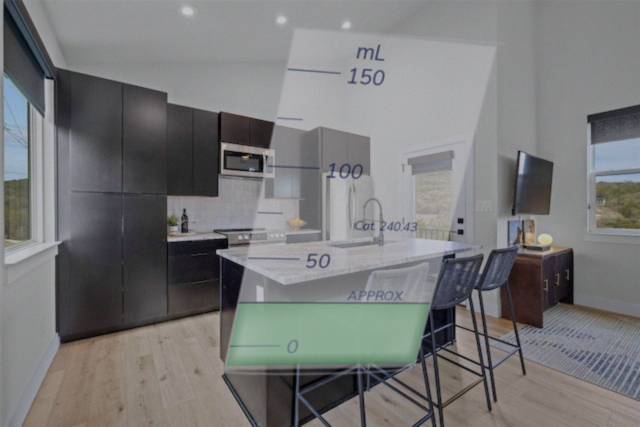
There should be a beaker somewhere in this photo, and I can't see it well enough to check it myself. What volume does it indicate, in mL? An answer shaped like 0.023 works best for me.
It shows 25
